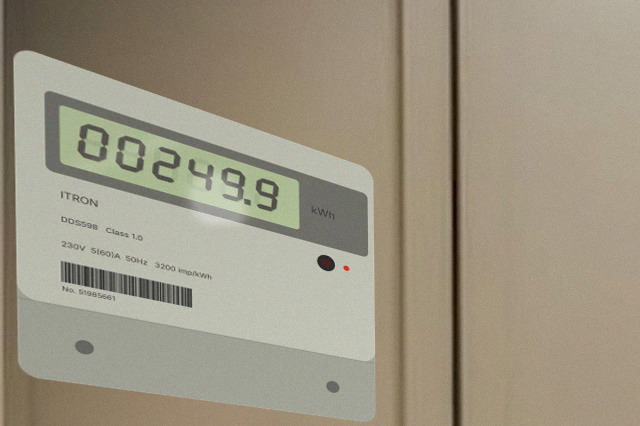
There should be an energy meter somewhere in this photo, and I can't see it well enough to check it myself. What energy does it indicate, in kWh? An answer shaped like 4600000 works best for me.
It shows 249.9
